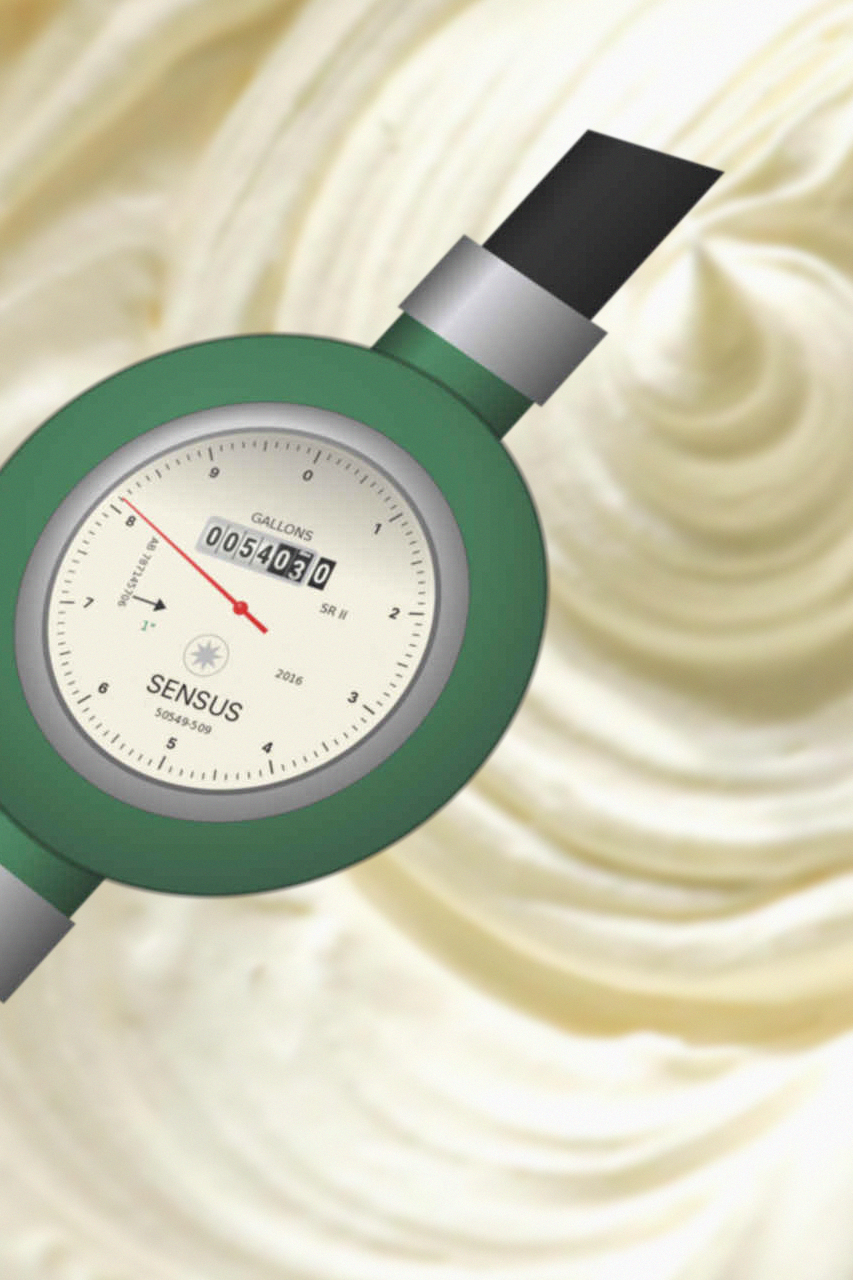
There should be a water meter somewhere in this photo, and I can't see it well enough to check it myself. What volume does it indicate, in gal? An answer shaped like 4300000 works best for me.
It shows 54028.1
